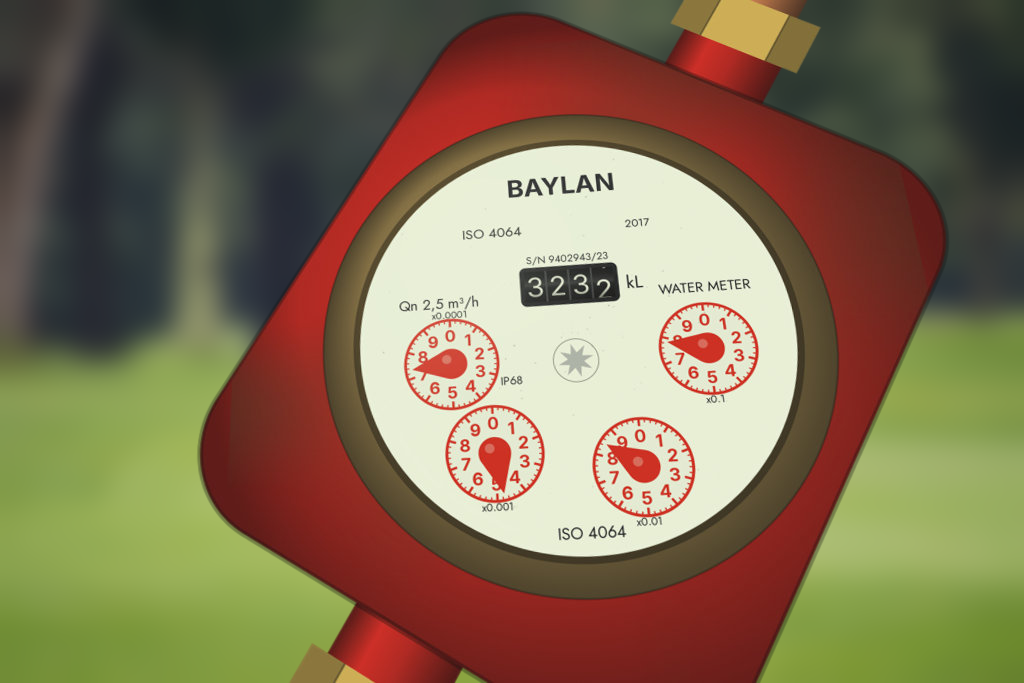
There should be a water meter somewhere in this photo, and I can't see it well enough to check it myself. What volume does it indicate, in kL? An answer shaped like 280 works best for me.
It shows 3231.7847
